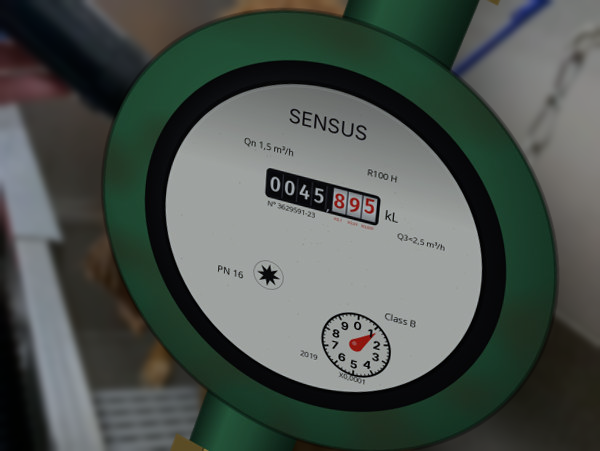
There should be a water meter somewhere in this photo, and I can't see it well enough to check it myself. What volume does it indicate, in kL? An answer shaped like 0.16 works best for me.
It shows 45.8951
